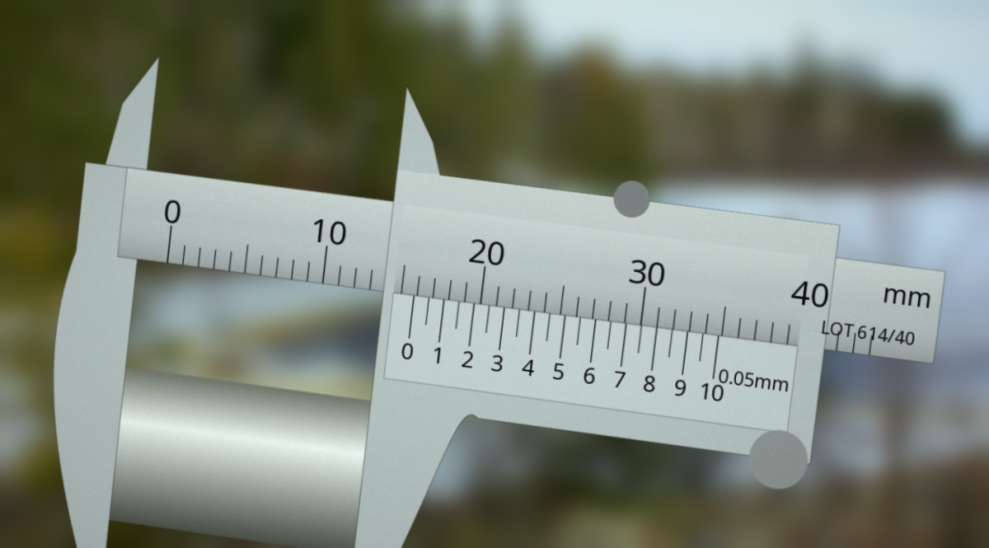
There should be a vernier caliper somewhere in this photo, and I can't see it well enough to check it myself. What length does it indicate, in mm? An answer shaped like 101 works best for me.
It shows 15.8
